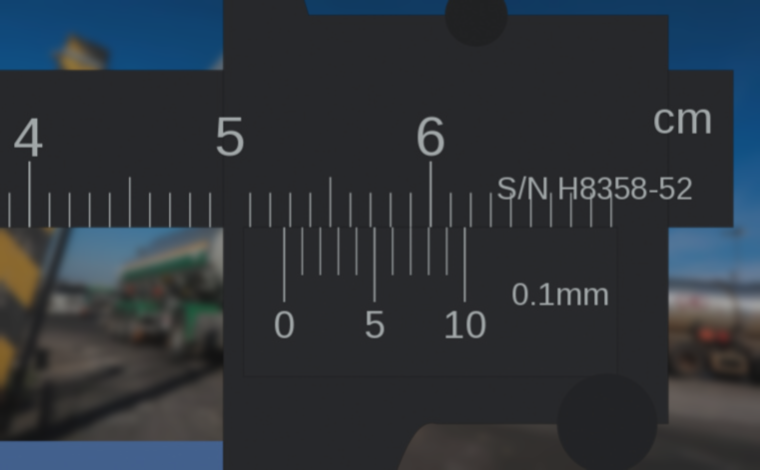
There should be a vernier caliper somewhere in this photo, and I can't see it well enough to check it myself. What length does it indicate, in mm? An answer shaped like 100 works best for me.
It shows 52.7
